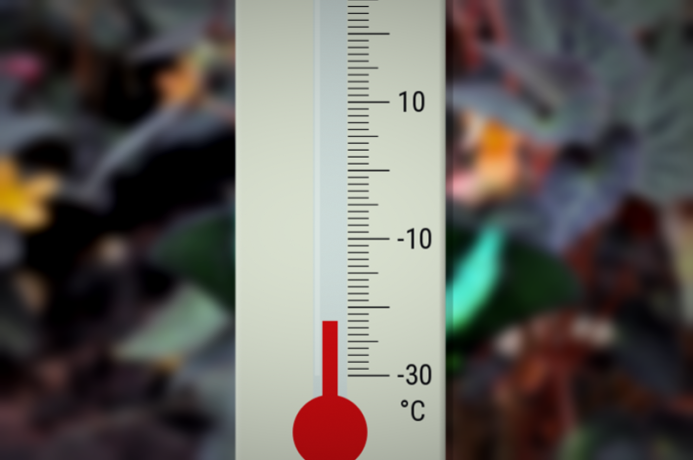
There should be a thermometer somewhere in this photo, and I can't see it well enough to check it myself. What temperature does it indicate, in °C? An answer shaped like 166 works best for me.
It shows -22
